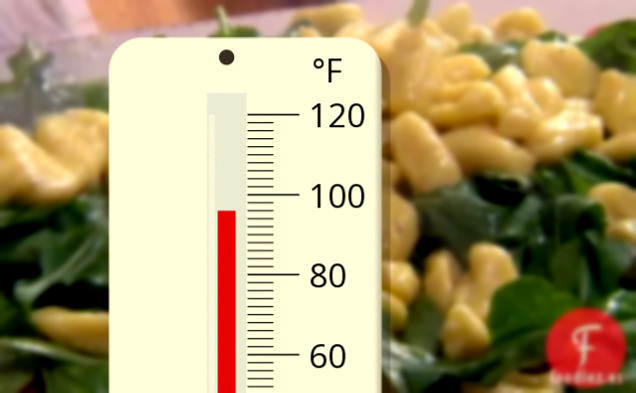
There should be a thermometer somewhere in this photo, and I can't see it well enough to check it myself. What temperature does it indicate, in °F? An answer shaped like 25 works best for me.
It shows 96
